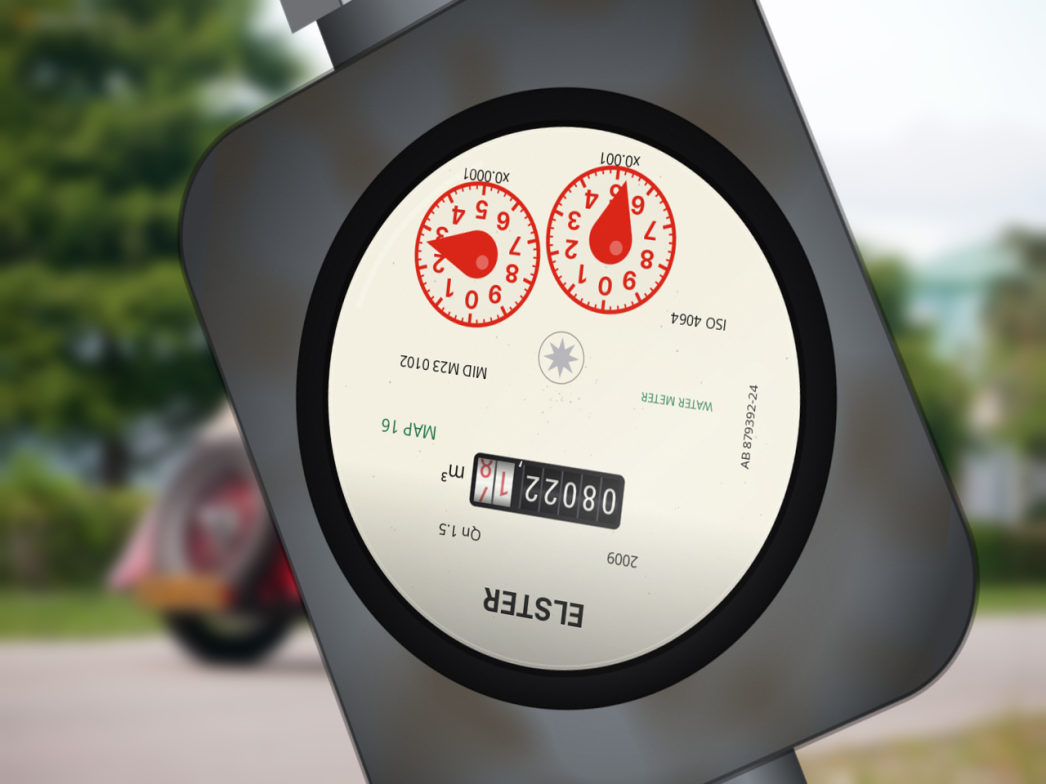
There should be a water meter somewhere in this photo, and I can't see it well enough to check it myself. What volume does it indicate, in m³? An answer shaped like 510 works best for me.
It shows 8022.1752
